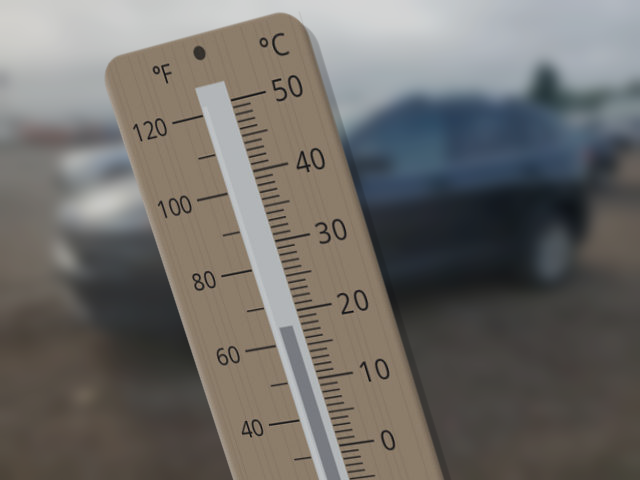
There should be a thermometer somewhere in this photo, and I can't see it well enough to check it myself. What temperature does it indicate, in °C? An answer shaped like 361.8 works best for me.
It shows 18
